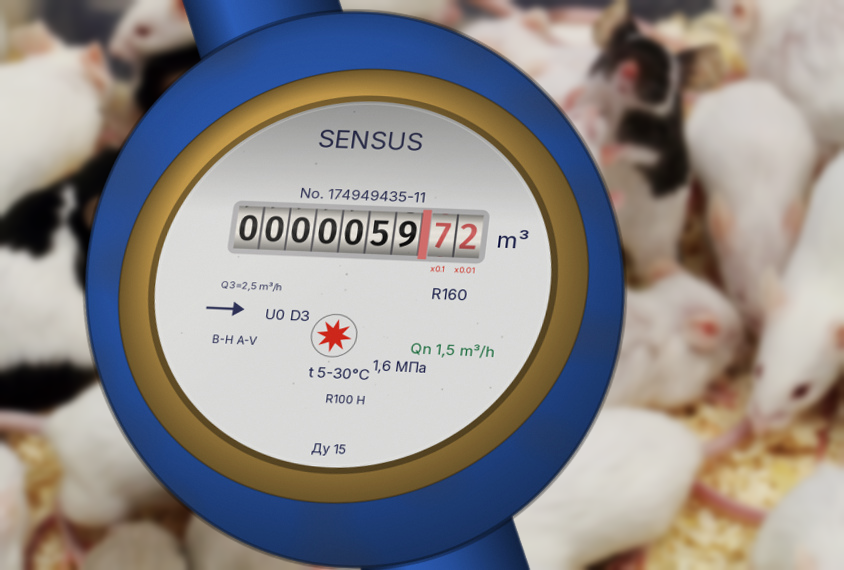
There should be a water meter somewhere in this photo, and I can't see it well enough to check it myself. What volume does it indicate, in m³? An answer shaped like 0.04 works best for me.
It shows 59.72
